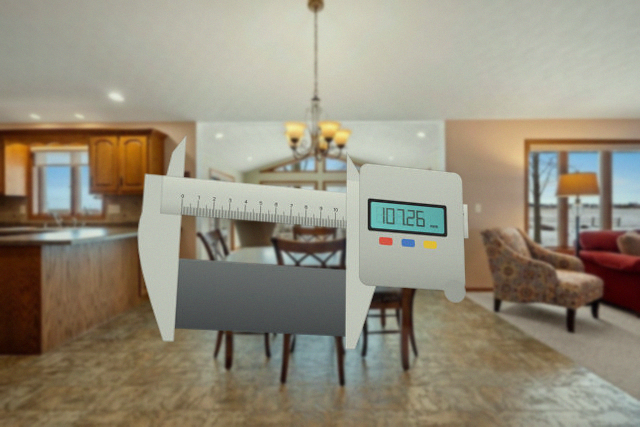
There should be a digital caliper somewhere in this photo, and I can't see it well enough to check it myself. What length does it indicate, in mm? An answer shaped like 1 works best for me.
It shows 107.26
